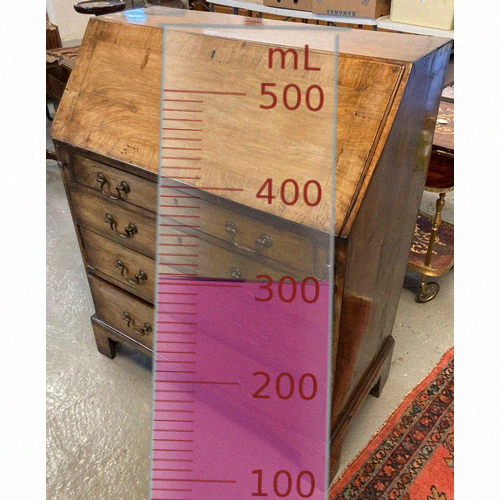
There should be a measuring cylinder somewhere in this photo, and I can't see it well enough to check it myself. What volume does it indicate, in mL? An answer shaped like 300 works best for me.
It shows 305
